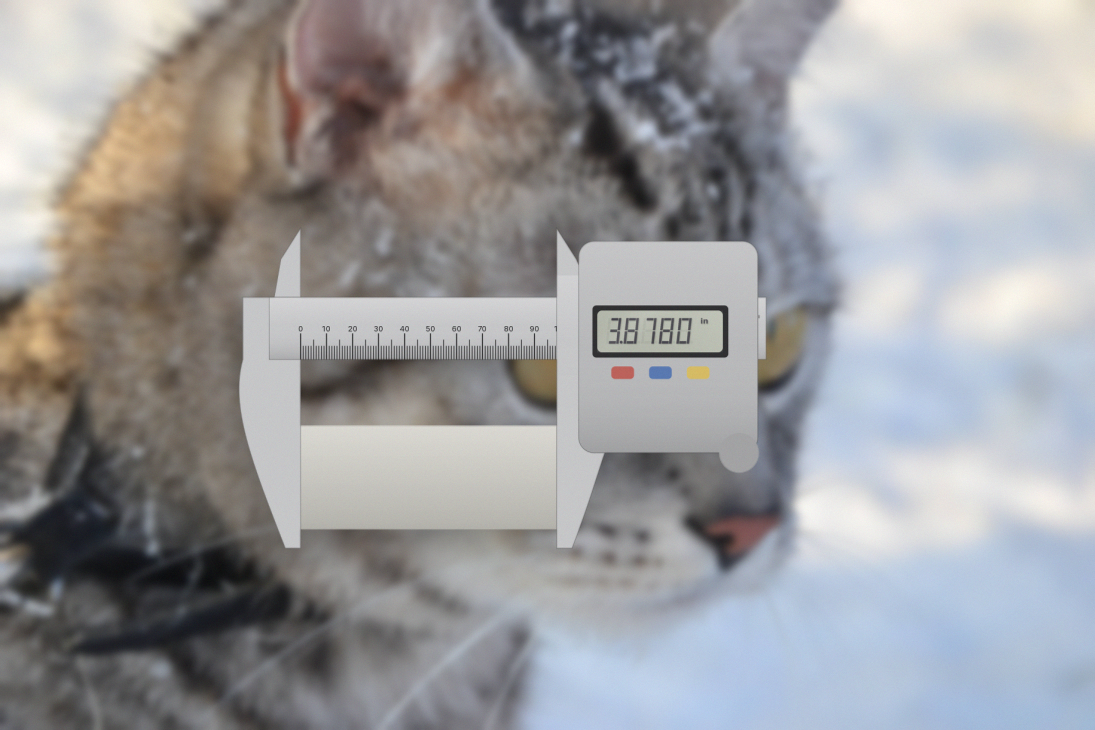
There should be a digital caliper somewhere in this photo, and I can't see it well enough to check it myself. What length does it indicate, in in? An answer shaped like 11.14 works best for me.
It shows 3.8780
